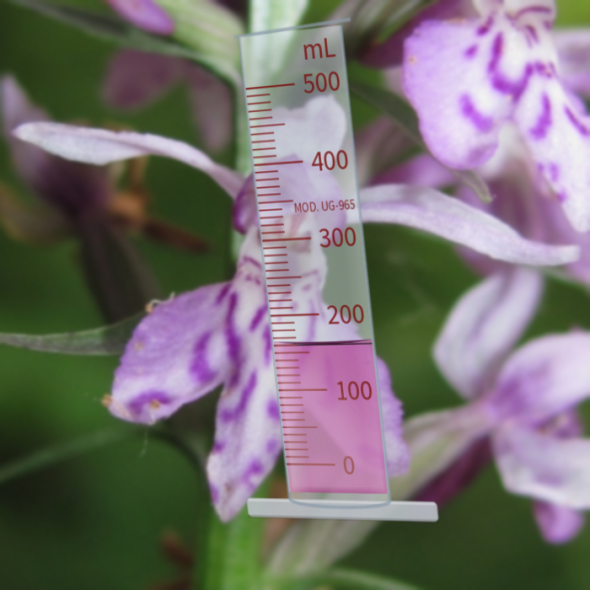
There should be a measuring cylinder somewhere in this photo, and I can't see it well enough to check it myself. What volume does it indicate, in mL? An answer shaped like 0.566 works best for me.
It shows 160
